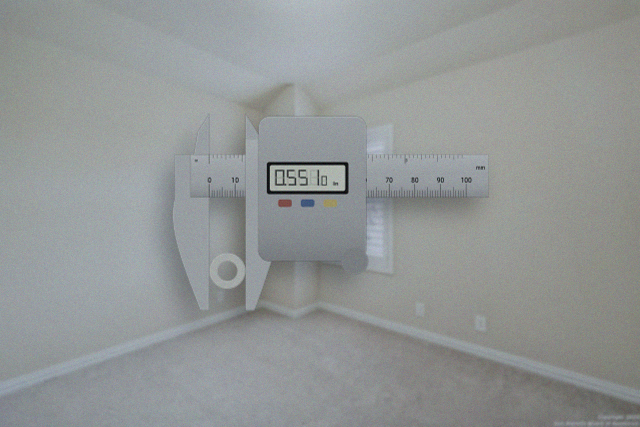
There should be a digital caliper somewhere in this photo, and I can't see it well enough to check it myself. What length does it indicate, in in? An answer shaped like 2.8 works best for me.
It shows 0.5510
